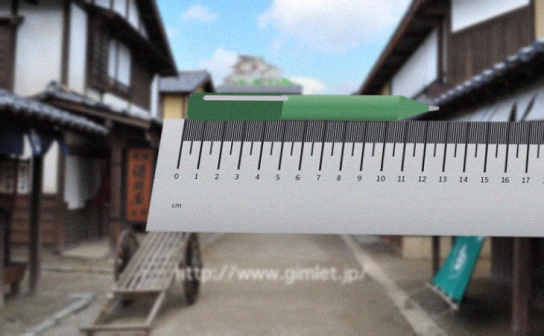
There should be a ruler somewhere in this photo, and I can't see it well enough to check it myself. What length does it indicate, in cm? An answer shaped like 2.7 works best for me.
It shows 12.5
